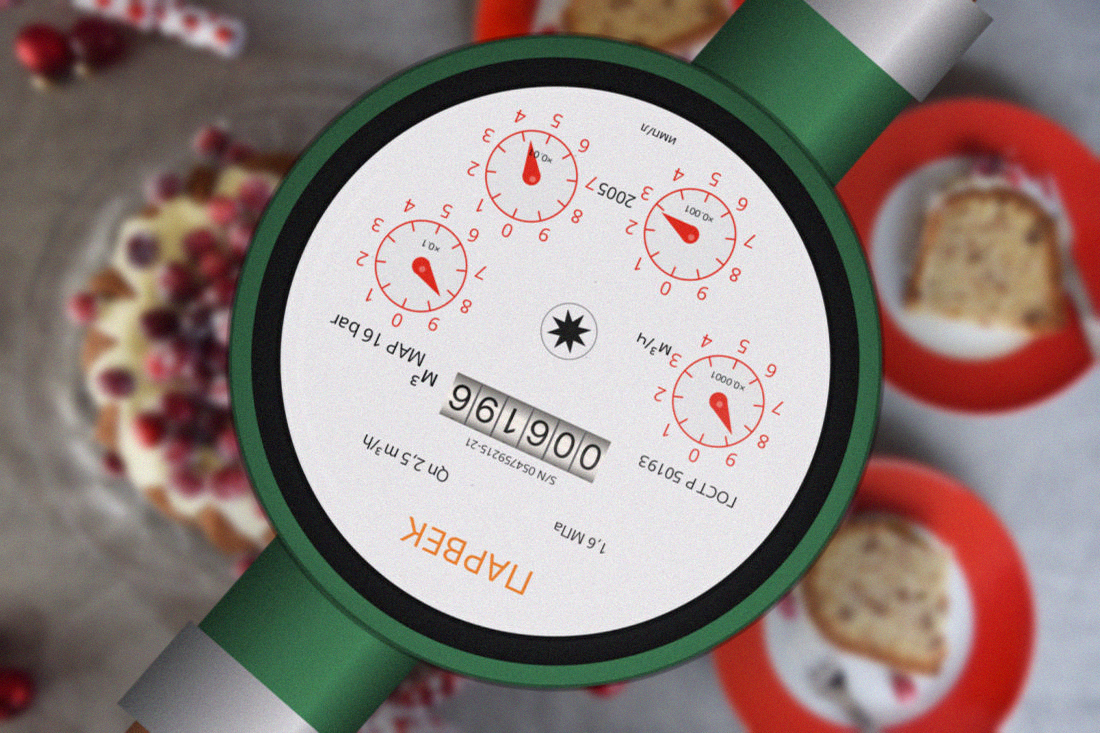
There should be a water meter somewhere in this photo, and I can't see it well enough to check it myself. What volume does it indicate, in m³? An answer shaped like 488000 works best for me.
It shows 6196.8428
